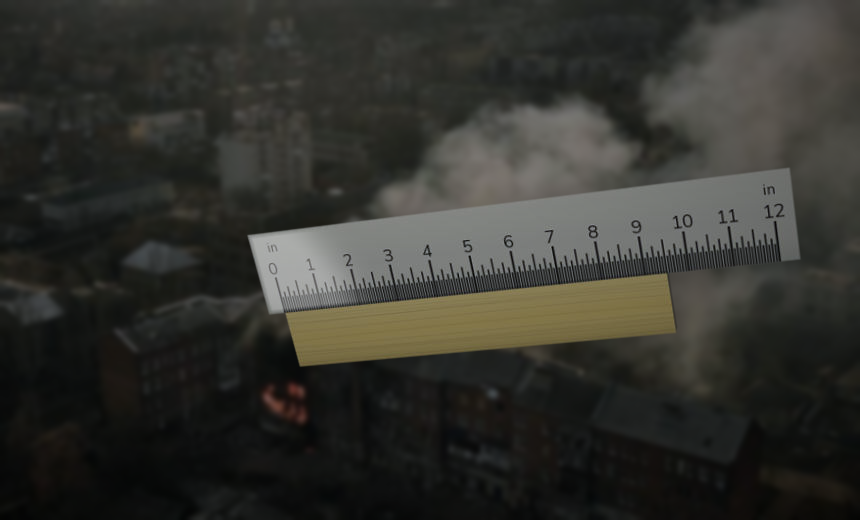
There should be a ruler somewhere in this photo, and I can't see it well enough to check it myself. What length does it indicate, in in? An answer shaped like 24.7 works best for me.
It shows 9.5
